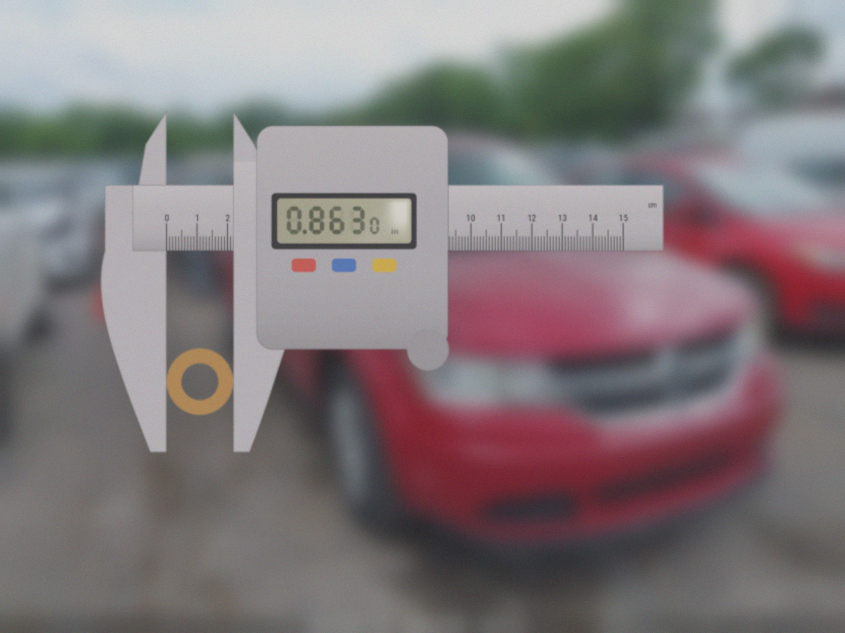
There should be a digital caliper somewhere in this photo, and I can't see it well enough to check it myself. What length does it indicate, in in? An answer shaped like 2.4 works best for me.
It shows 0.8630
